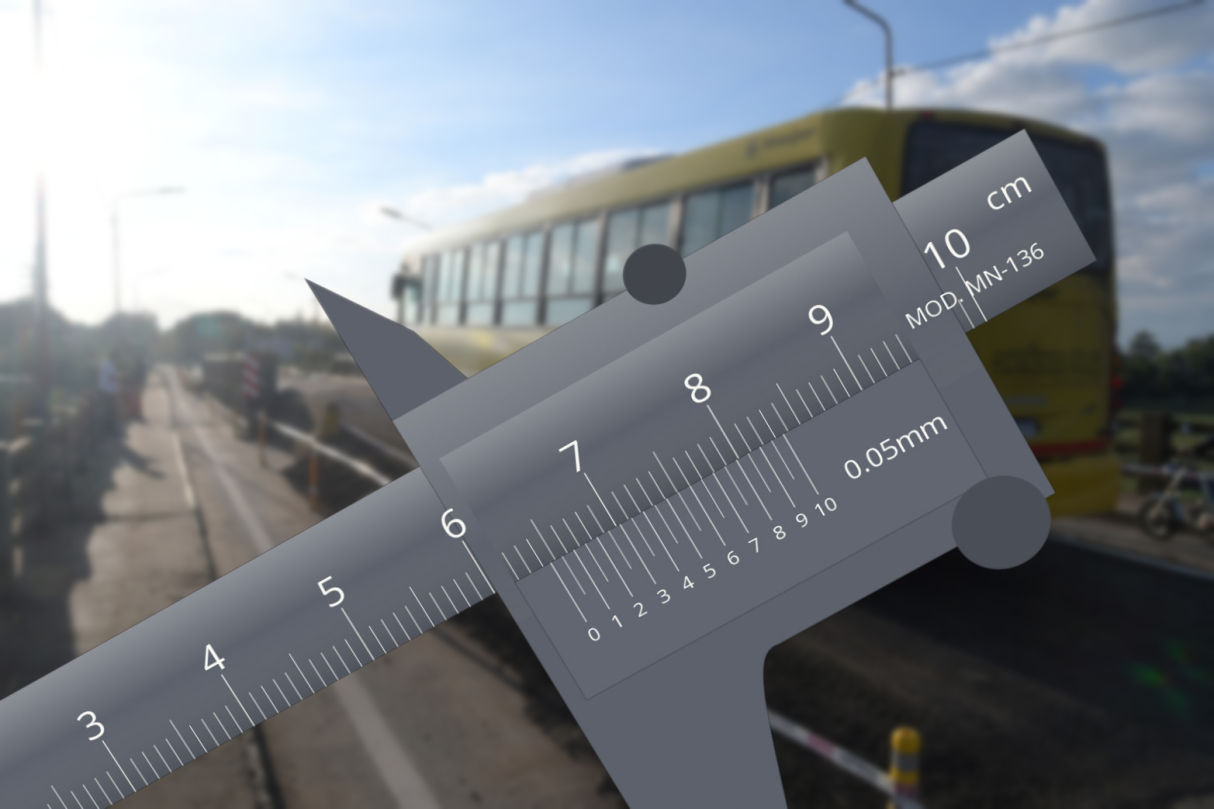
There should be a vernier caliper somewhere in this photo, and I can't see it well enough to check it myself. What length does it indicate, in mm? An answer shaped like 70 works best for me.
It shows 64.6
